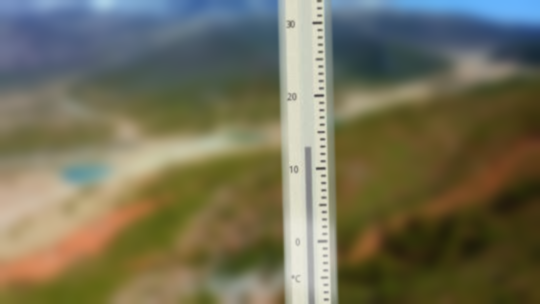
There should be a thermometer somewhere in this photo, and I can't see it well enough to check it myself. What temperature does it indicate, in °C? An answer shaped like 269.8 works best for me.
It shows 13
